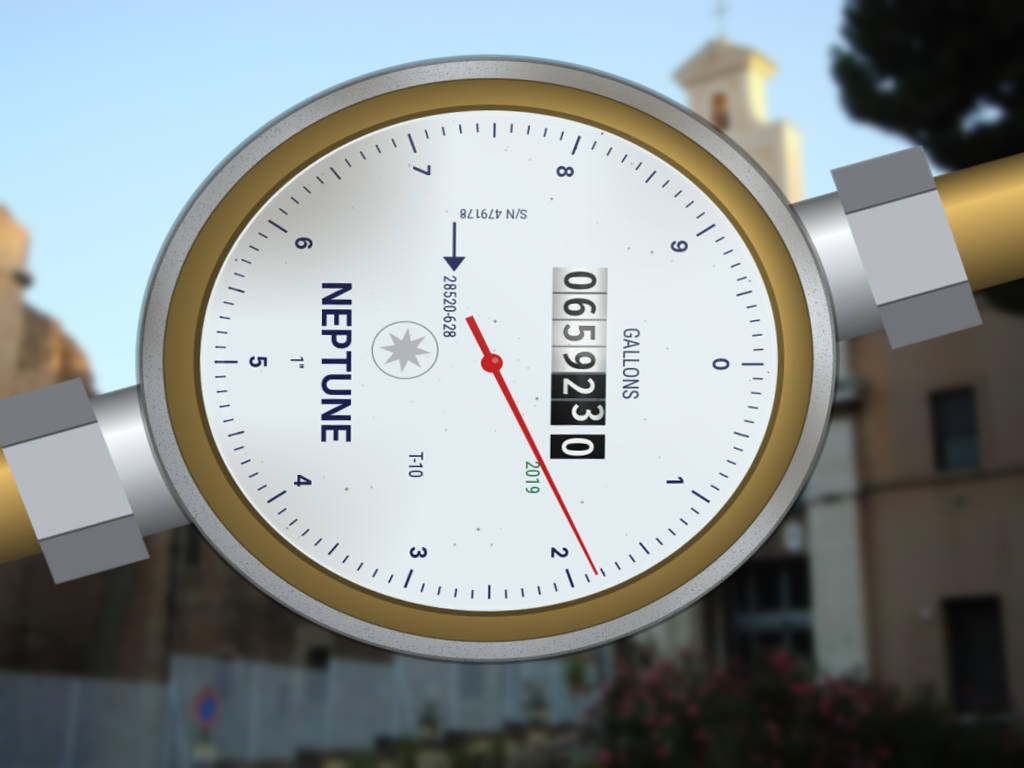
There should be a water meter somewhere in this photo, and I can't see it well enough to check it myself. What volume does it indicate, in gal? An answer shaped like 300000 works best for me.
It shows 659231.8
